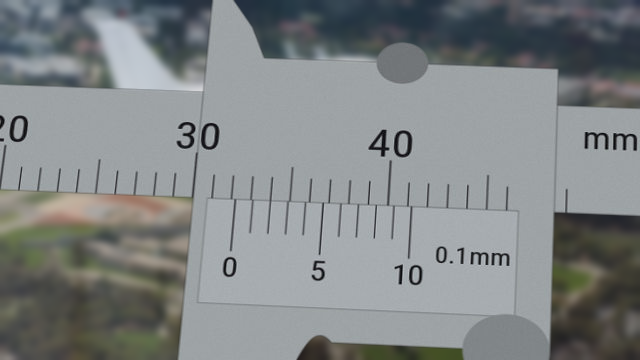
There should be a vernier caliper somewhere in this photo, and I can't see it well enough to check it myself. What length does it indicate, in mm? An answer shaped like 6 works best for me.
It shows 32.2
